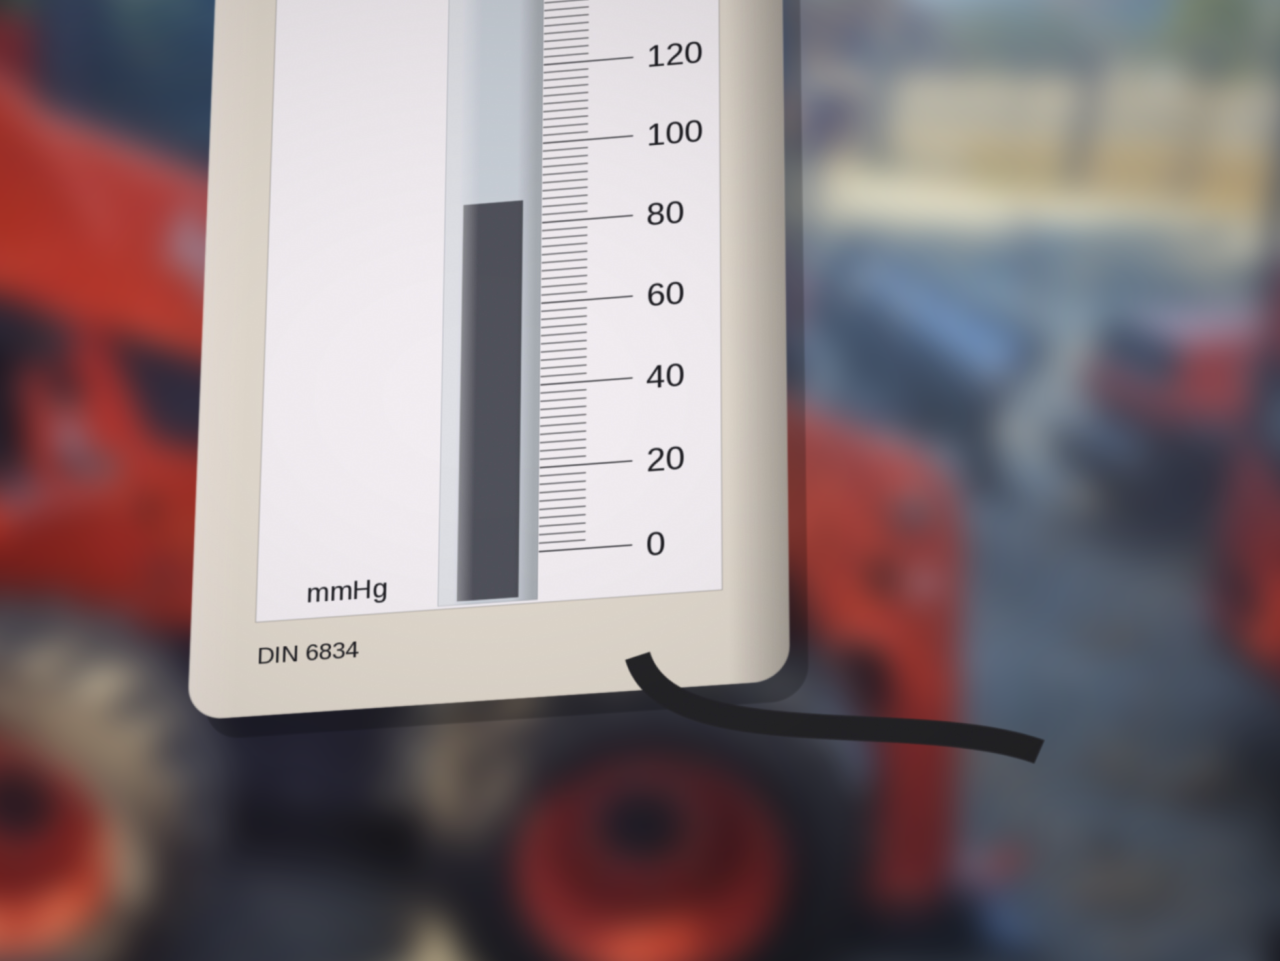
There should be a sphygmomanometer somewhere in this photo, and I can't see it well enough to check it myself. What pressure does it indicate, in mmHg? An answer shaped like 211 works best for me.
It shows 86
